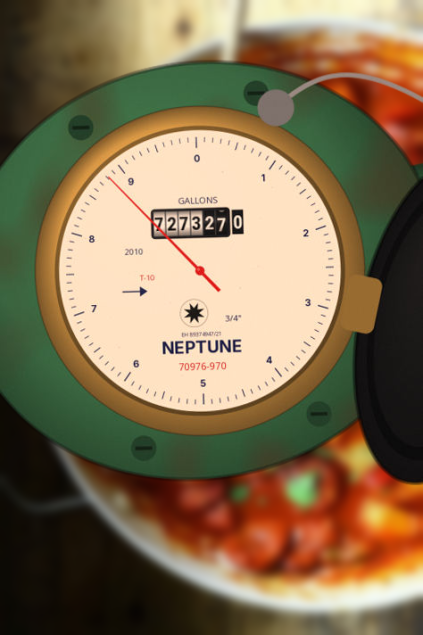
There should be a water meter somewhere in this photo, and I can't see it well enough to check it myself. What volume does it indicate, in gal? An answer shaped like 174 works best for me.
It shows 7273268.8
